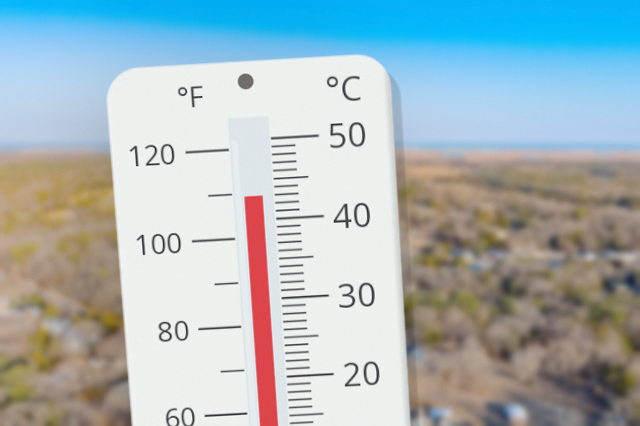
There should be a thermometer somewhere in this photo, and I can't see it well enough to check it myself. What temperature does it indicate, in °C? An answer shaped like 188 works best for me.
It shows 43
